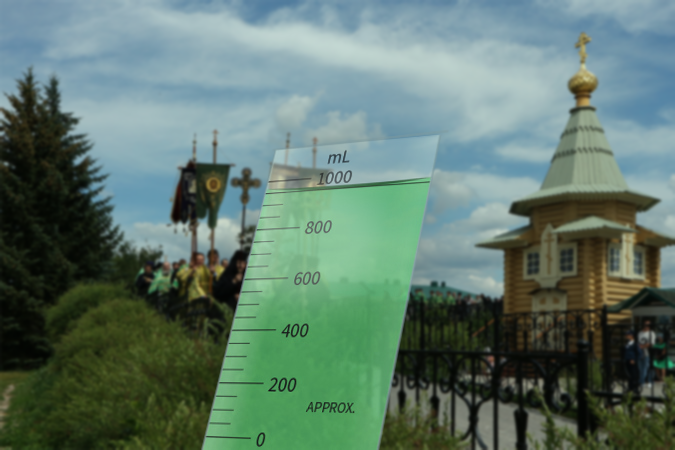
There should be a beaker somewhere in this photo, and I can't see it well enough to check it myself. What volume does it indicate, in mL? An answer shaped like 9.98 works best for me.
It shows 950
